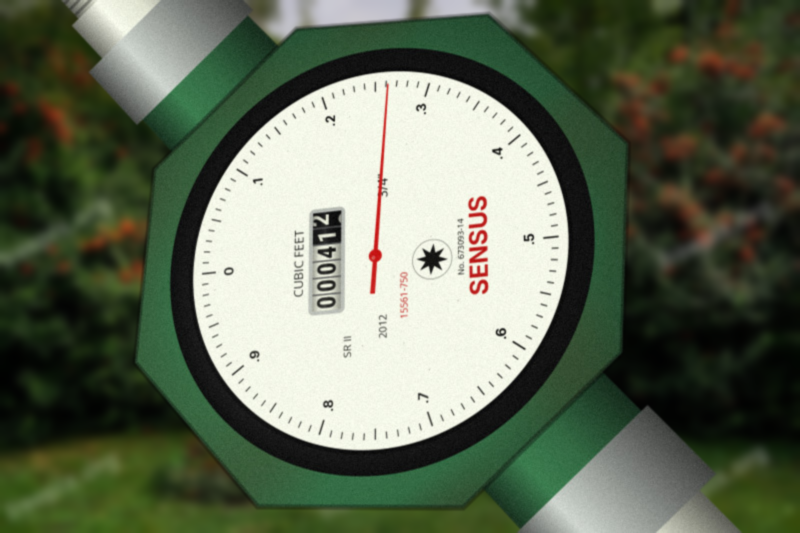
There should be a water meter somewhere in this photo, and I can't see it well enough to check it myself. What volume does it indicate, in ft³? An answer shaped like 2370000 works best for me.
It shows 412.26
